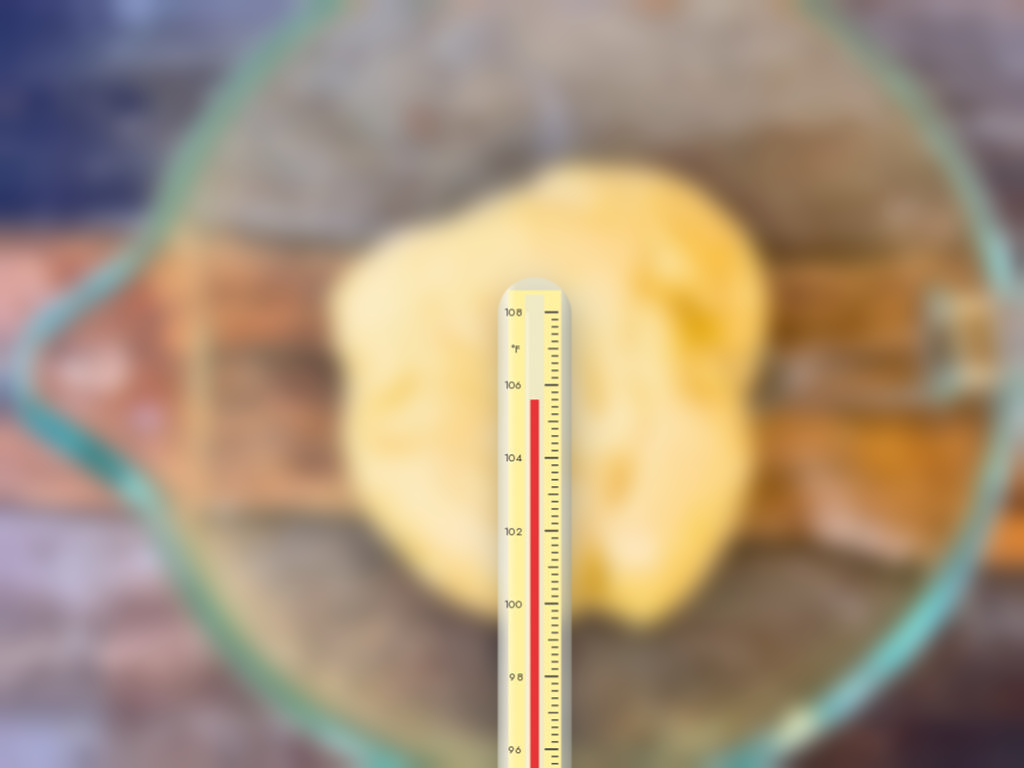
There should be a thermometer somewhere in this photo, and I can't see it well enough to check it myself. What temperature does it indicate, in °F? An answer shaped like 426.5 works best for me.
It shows 105.6
